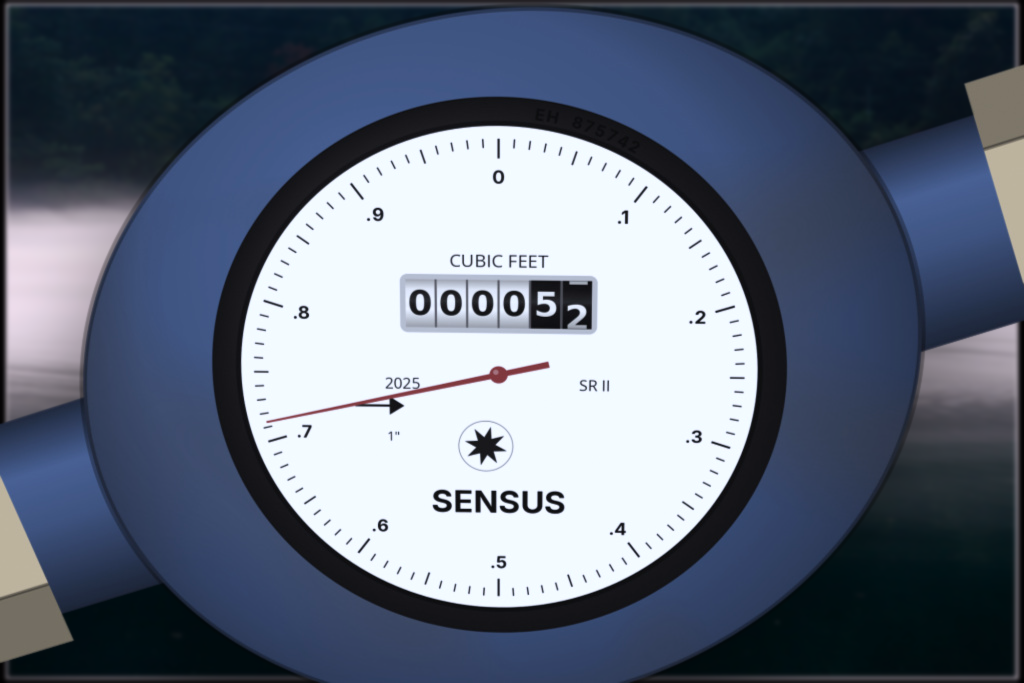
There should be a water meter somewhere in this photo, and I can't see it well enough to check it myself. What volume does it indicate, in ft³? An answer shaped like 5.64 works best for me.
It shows 51.71
